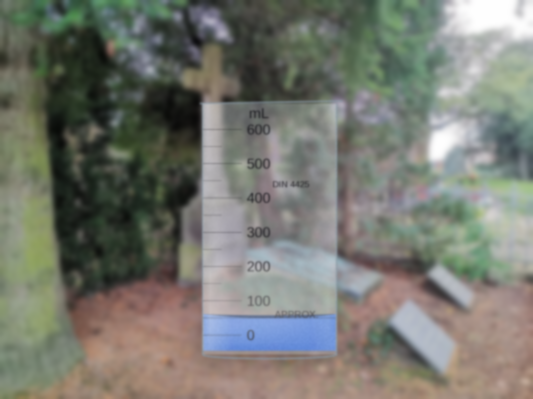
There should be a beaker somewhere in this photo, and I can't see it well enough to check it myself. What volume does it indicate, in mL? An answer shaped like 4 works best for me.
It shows 50
